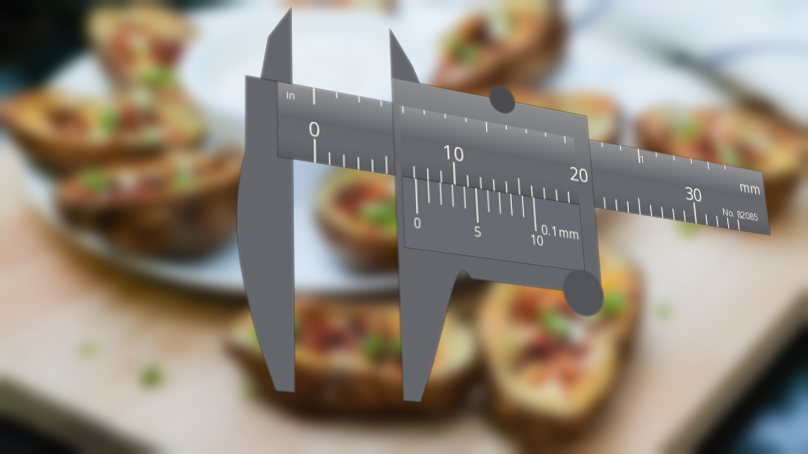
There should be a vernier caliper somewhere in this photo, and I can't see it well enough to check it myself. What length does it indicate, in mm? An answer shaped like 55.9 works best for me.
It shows 7.1
